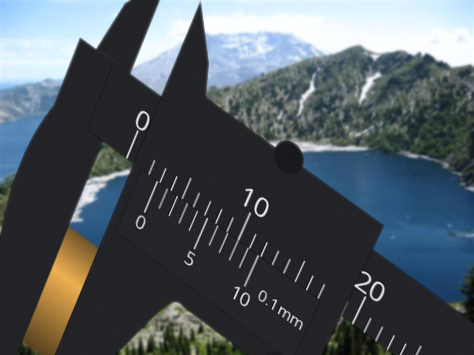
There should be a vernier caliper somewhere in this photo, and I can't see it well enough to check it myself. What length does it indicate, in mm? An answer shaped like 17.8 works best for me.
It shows 2.8
